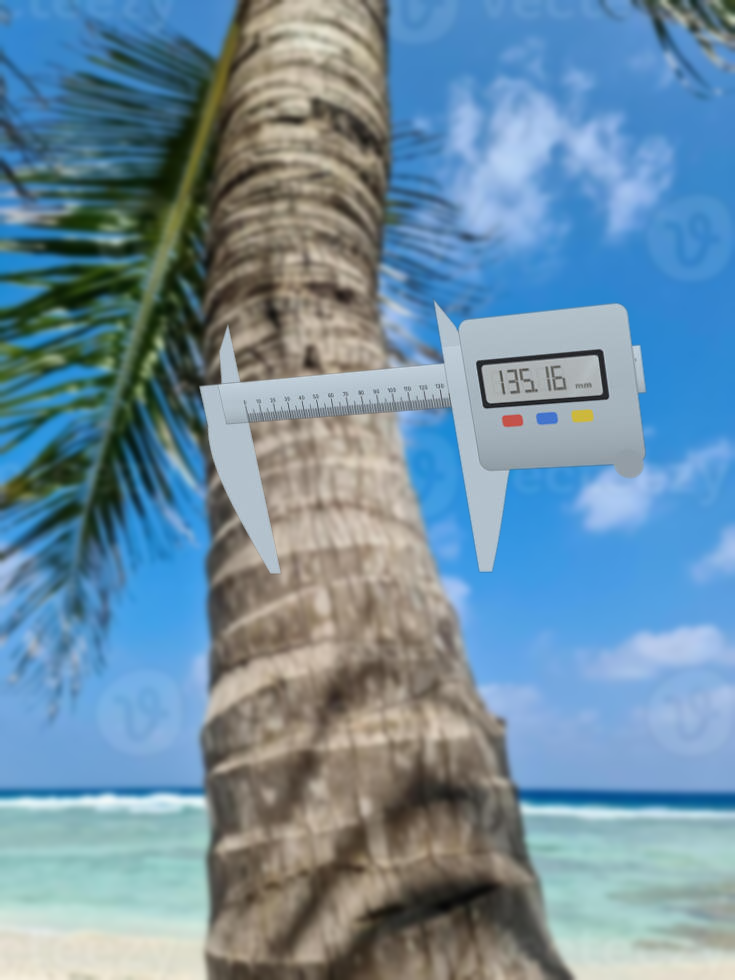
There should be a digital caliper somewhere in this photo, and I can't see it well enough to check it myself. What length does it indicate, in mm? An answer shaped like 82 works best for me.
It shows 135.16
